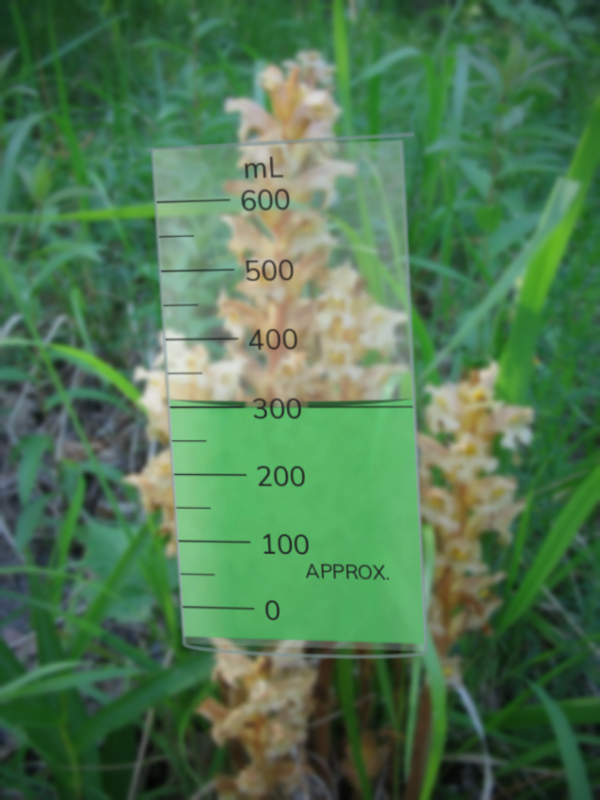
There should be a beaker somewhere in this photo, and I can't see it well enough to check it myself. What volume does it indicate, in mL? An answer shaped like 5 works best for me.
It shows 300
